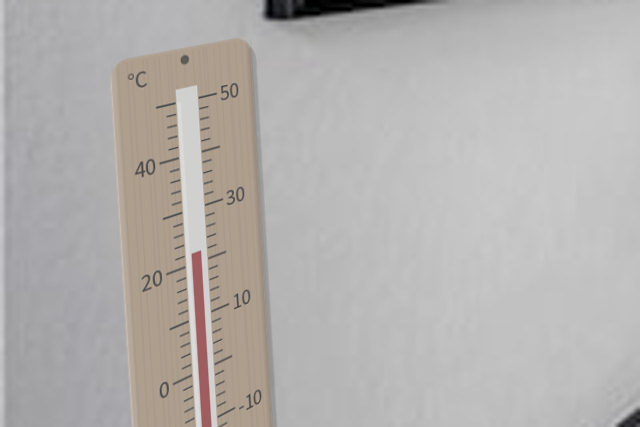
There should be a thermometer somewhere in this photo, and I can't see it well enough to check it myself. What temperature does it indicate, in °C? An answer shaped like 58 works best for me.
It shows 22
